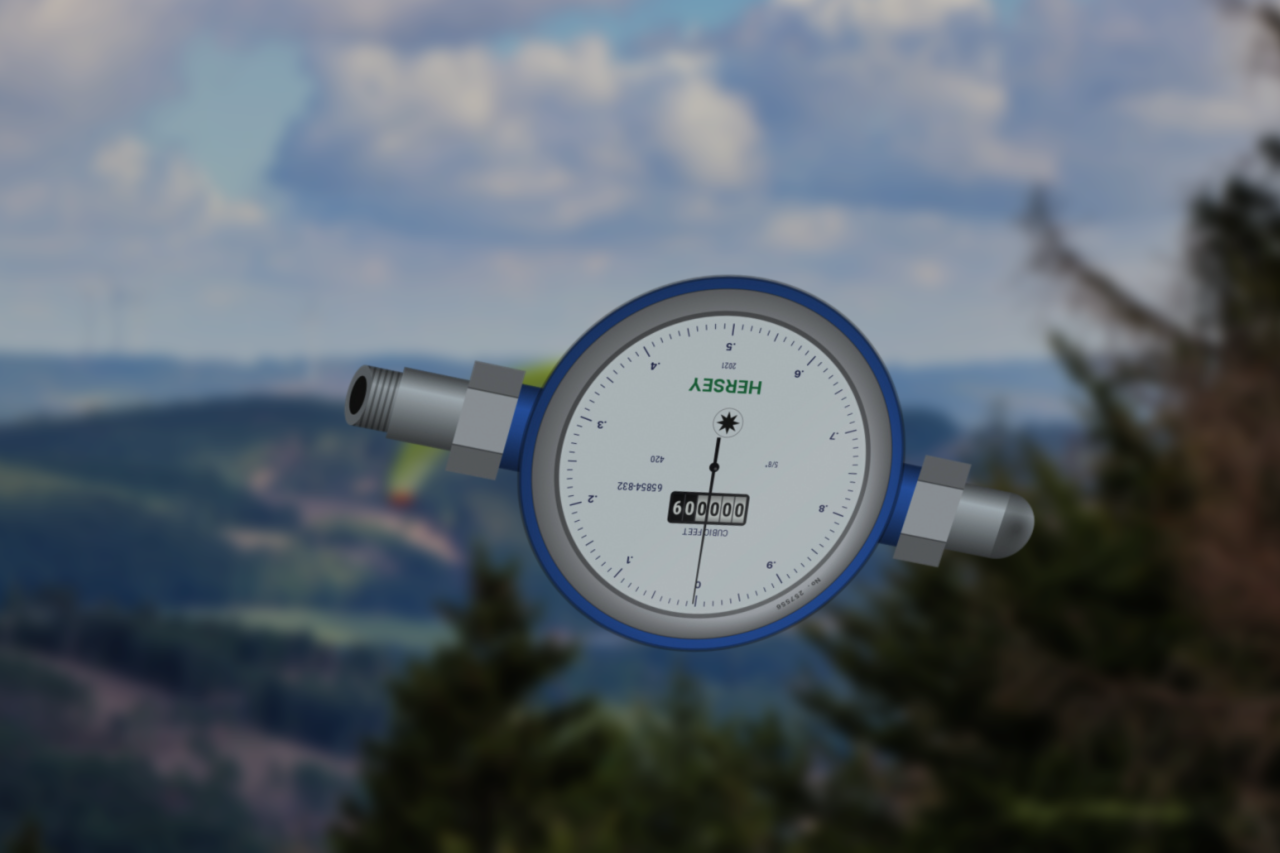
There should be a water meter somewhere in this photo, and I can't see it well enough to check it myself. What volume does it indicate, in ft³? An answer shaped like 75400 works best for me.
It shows 9.00
